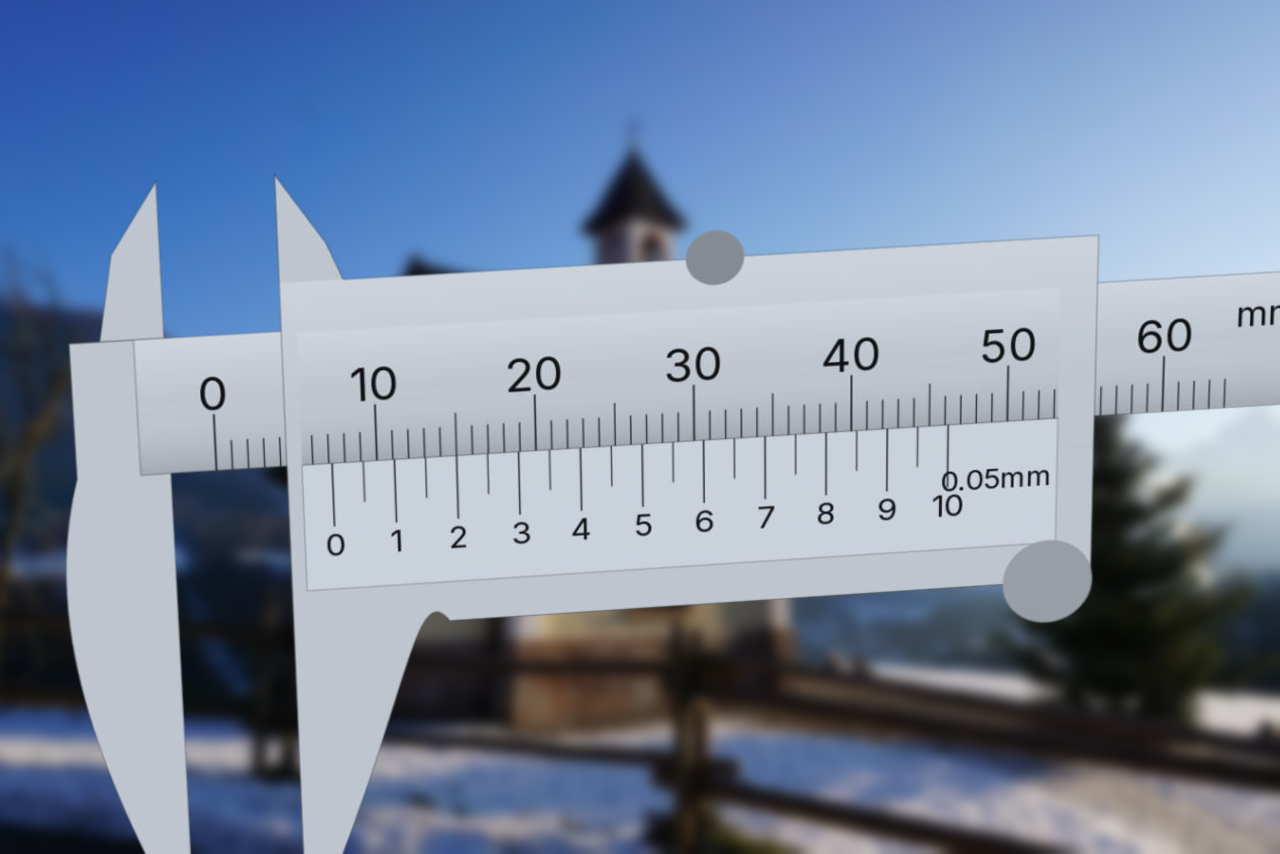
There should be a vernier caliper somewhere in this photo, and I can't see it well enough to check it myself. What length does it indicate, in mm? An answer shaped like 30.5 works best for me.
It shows 7.2
